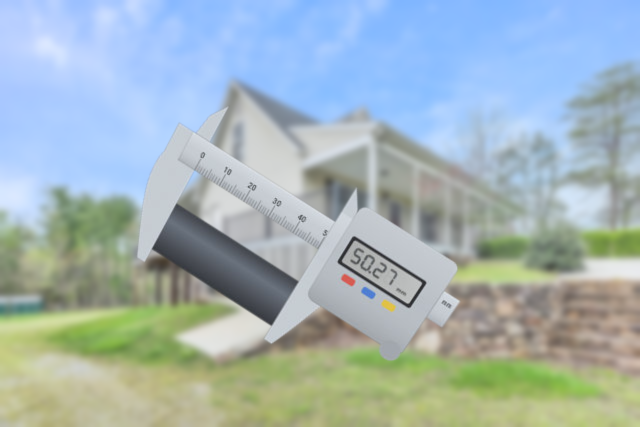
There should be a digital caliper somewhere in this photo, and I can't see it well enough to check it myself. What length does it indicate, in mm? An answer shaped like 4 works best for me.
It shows 50.27
